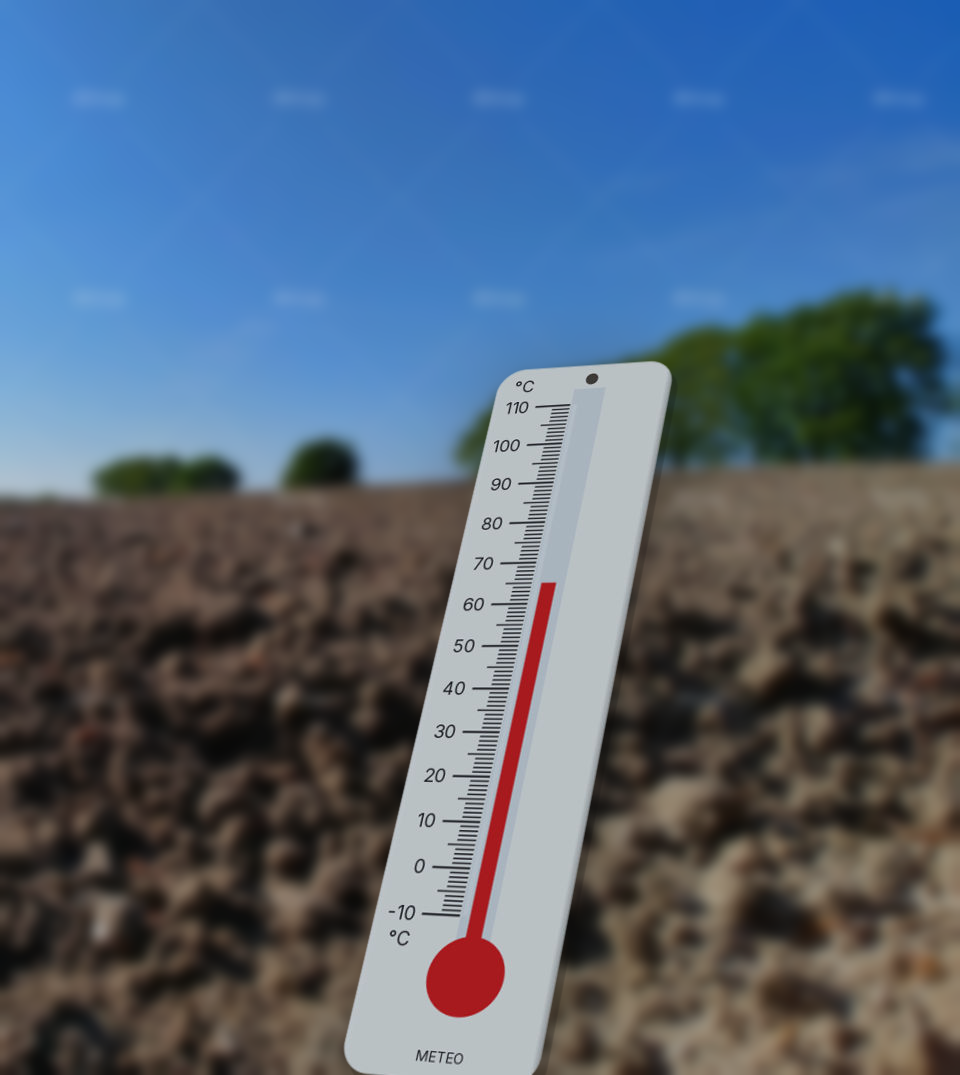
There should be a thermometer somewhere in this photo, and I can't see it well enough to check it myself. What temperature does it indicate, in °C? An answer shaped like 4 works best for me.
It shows 65
